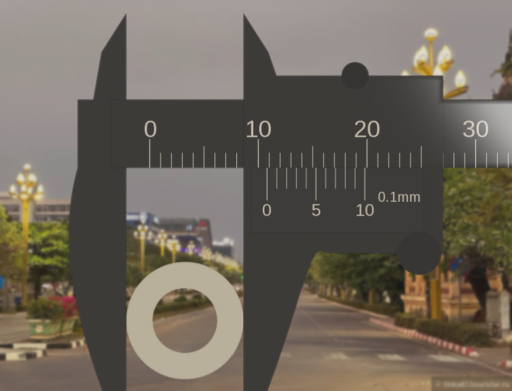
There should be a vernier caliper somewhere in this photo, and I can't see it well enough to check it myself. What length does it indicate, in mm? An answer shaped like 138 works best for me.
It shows 10.8
